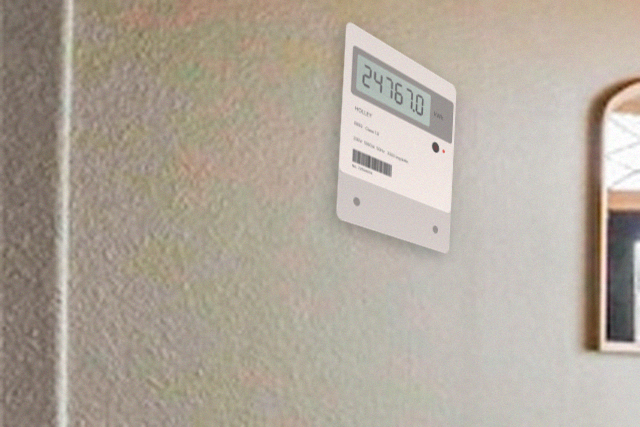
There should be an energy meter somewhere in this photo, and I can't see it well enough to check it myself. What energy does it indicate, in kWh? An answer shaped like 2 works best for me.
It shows 24767.0
